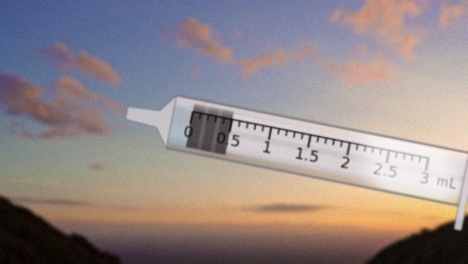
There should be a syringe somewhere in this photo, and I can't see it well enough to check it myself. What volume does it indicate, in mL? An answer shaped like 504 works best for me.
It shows 0
